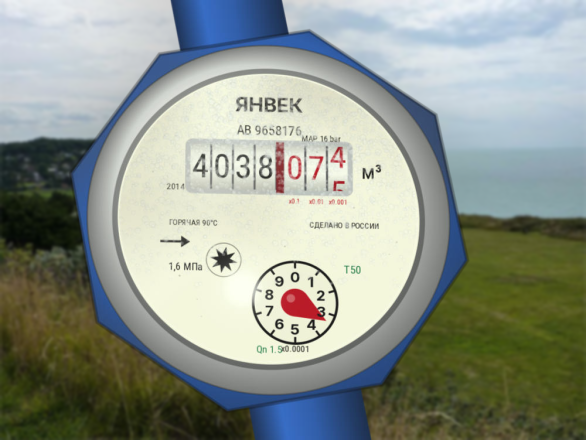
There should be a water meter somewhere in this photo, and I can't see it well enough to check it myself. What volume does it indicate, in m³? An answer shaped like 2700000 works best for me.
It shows 4038.0743
